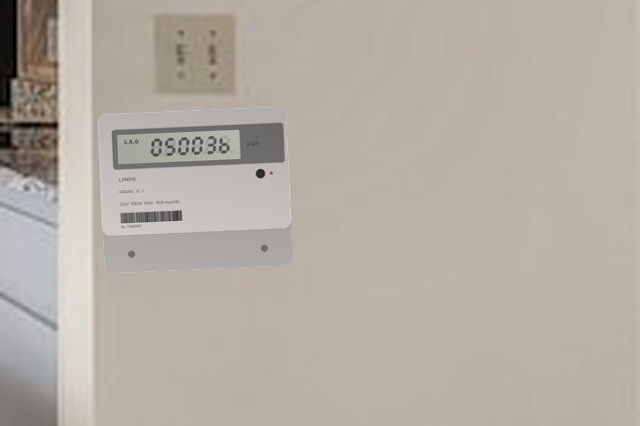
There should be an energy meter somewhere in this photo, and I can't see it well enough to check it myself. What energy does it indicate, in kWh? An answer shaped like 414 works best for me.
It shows 50036
